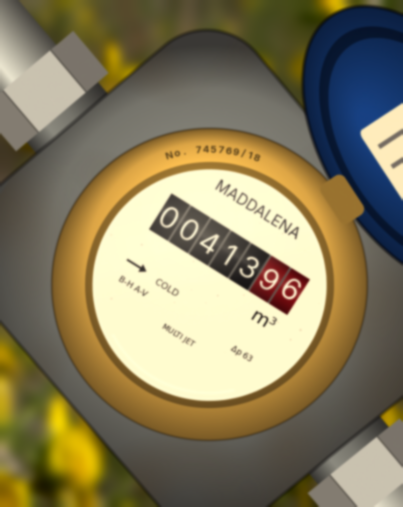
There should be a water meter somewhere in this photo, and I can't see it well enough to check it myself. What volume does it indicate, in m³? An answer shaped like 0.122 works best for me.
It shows 413.96
